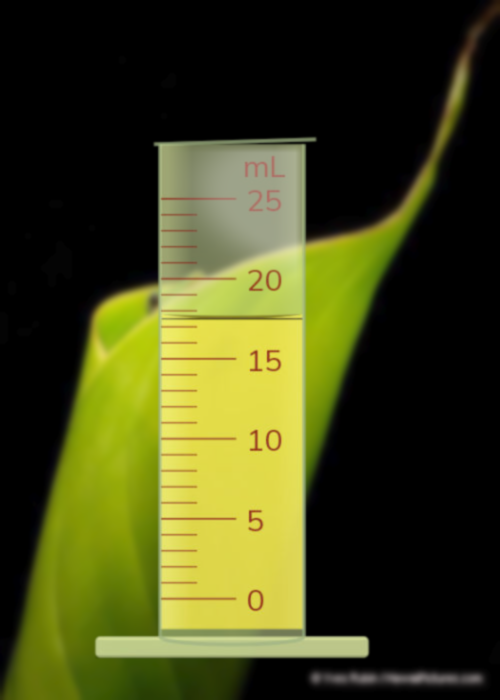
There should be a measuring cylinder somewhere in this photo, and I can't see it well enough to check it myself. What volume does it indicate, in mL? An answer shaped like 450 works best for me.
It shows 17.5
